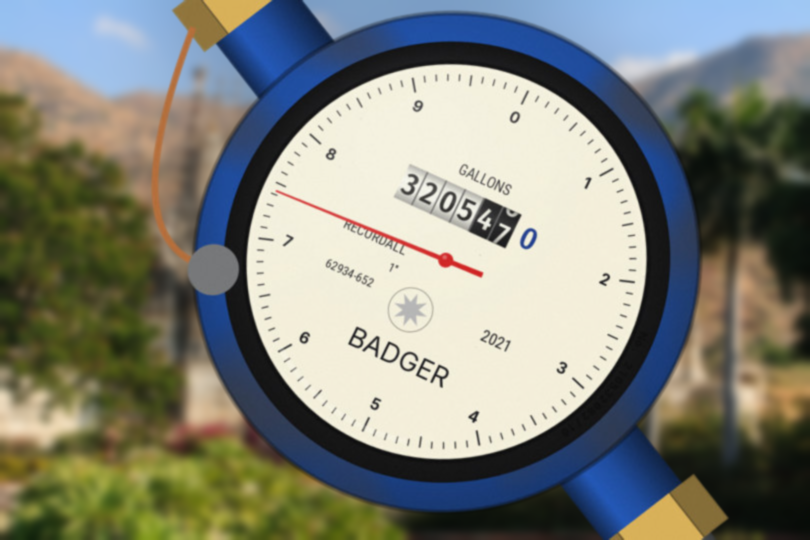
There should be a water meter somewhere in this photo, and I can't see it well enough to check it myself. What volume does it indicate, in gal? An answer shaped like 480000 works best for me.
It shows 3205467.4
